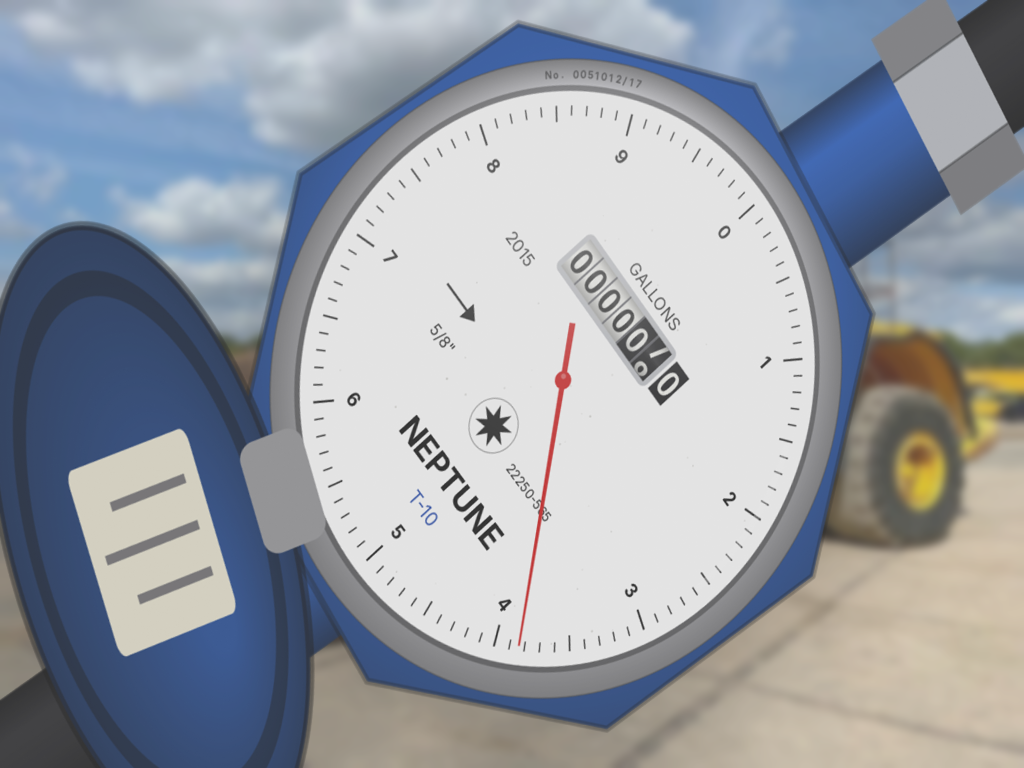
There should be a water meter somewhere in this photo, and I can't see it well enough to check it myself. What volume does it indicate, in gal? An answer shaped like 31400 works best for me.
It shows 73.8
